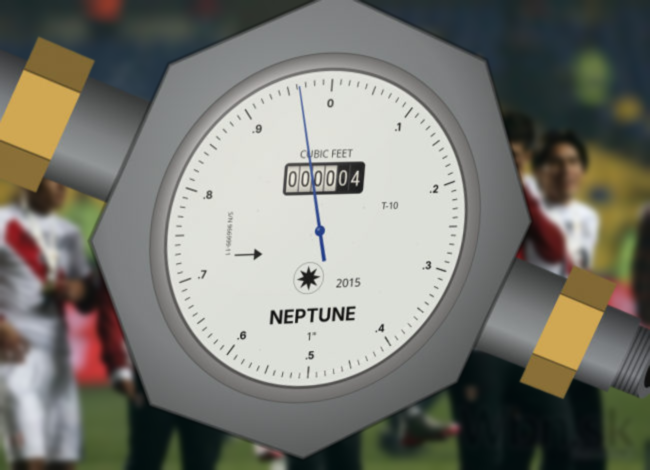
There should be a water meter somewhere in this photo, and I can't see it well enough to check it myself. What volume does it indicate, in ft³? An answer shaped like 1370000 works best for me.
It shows 3.96
